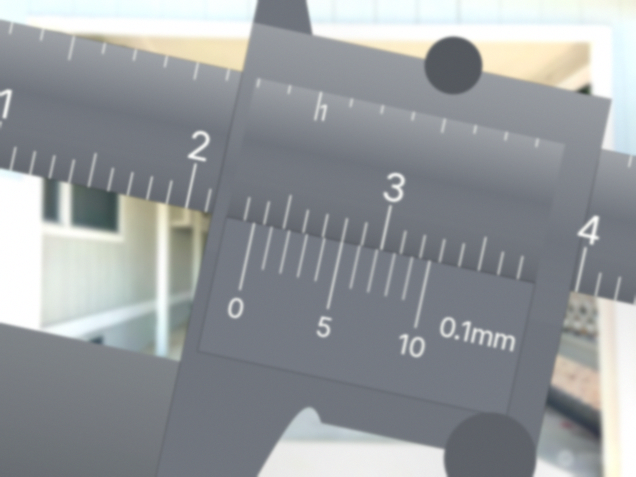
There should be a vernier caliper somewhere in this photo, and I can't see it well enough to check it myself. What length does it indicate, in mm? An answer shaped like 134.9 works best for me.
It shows 23.5
